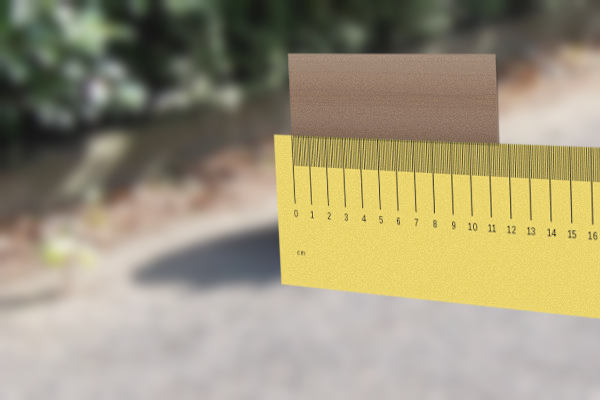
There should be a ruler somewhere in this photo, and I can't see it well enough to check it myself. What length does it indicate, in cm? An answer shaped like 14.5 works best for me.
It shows 11.5
